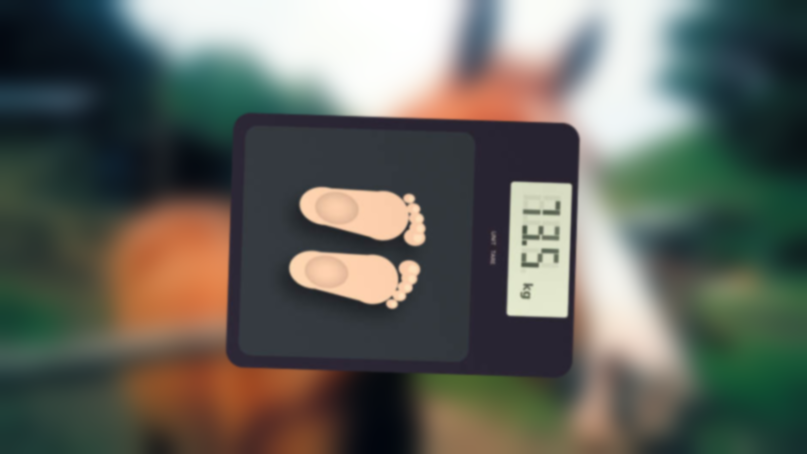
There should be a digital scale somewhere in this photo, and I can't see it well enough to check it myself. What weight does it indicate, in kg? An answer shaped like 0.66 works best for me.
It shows 73.5
